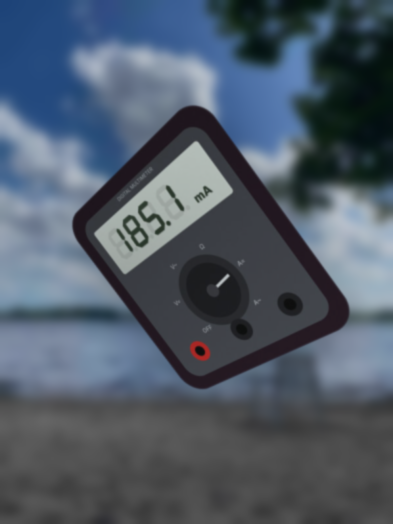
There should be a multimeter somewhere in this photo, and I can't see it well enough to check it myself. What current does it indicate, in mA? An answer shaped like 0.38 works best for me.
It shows 185.1
